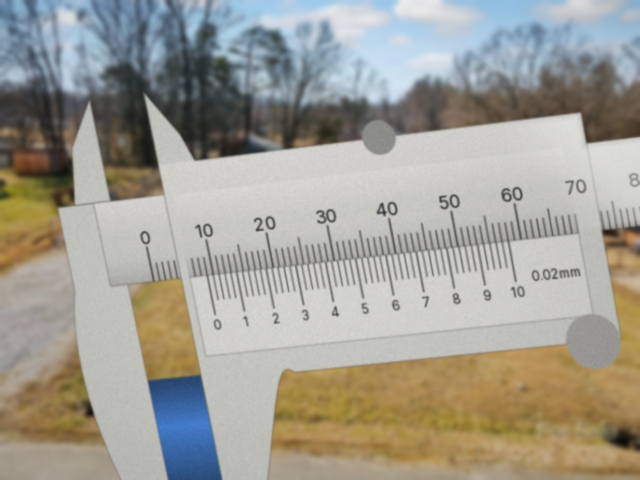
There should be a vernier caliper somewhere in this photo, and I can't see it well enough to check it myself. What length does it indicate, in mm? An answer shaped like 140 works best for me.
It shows 9.0
